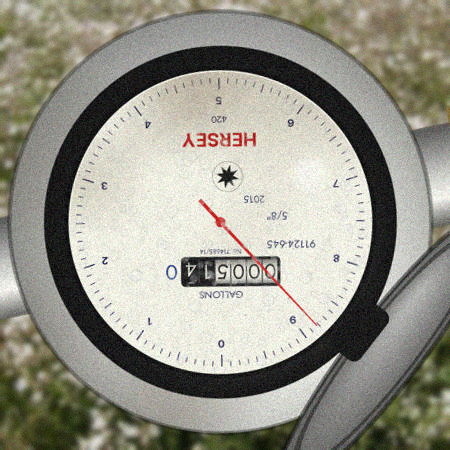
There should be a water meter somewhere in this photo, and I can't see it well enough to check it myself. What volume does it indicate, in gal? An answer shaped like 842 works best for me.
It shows 5138.8
